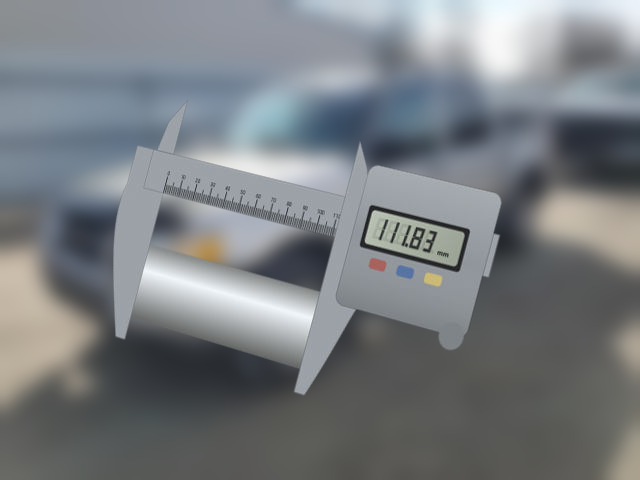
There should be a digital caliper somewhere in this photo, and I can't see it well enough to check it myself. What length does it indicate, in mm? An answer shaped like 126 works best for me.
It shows 111.83
